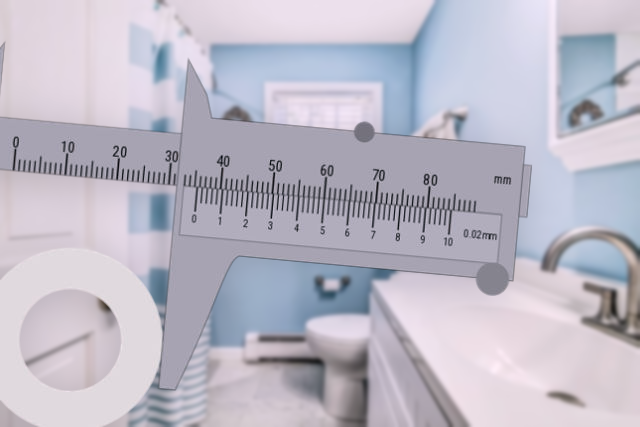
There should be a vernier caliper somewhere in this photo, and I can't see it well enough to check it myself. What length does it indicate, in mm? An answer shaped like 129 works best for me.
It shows 35.5
